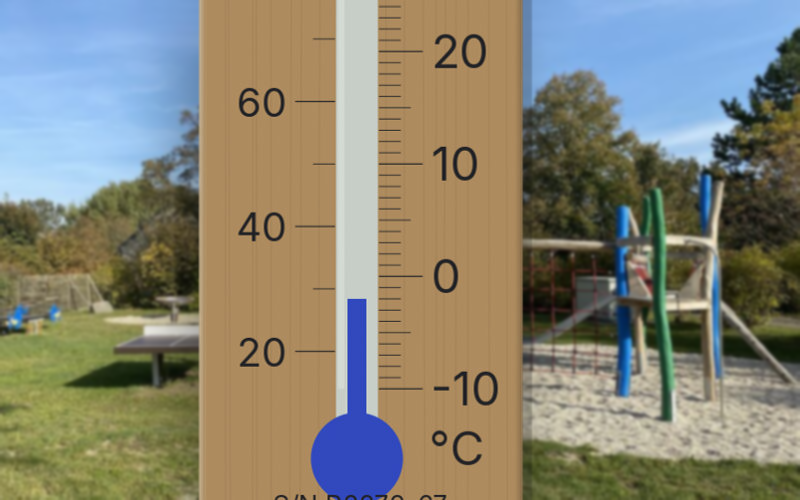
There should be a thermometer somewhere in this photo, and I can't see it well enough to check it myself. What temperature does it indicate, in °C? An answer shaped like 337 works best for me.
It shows -2
